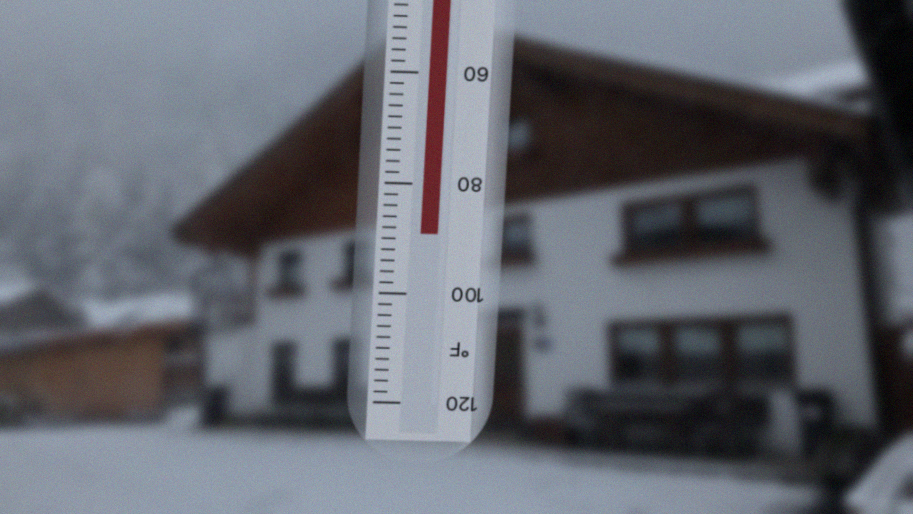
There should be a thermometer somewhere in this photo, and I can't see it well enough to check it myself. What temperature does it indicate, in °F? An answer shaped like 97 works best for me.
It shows 89
